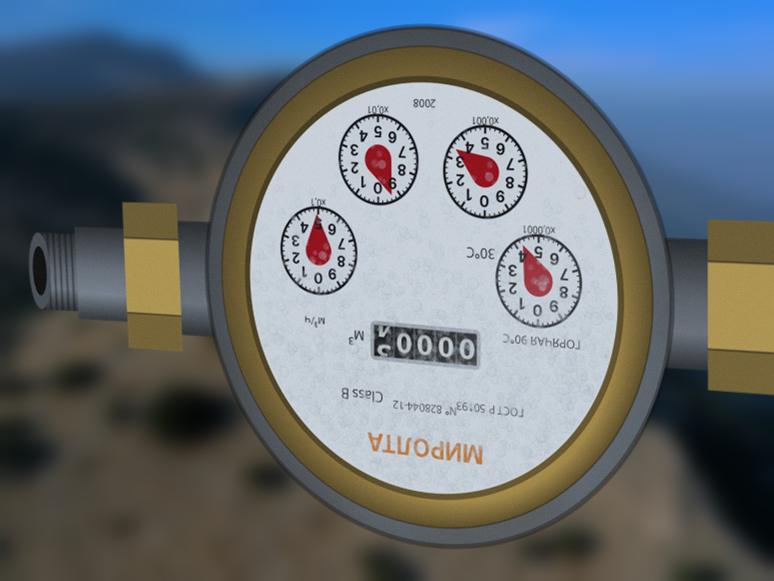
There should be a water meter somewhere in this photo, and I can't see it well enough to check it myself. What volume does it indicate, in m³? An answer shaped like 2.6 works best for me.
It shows 3.4934
